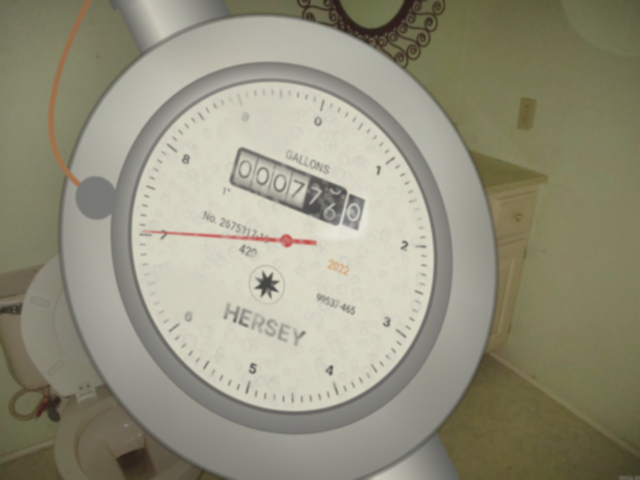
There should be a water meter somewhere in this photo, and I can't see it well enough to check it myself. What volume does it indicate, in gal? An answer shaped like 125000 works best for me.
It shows 7757.0
